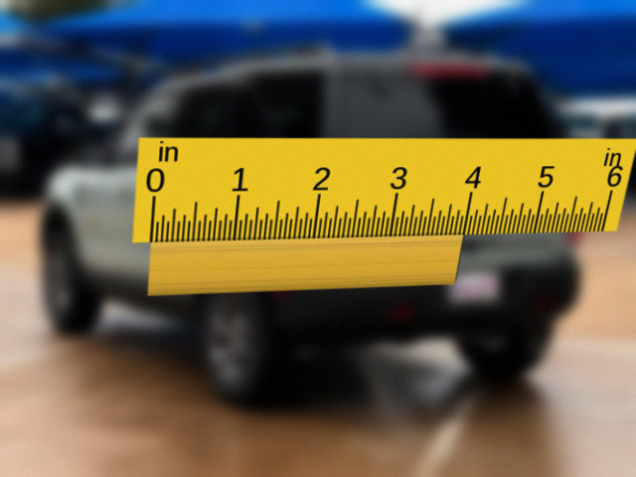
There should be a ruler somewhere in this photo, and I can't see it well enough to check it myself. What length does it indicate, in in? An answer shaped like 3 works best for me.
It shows 4
